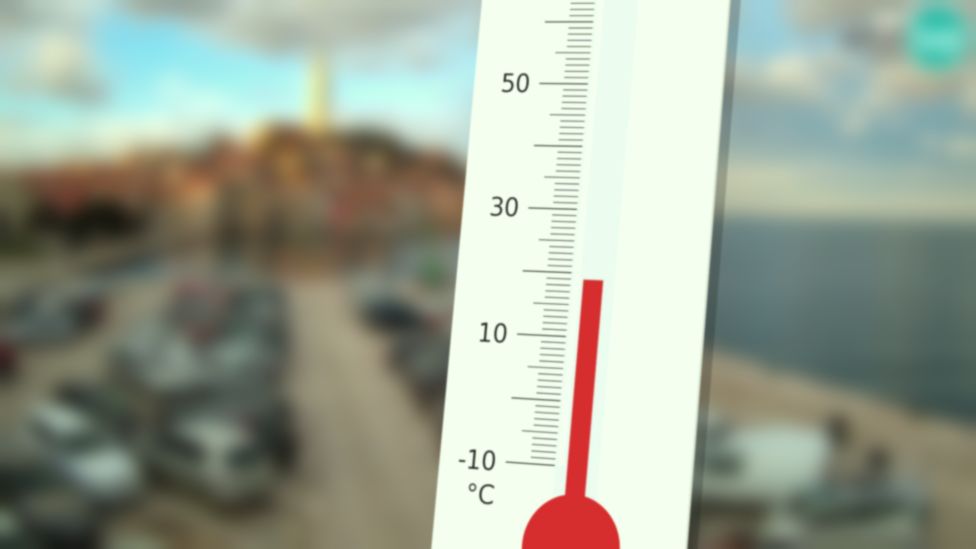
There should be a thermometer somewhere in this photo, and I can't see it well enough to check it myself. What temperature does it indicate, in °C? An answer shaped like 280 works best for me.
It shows 19
